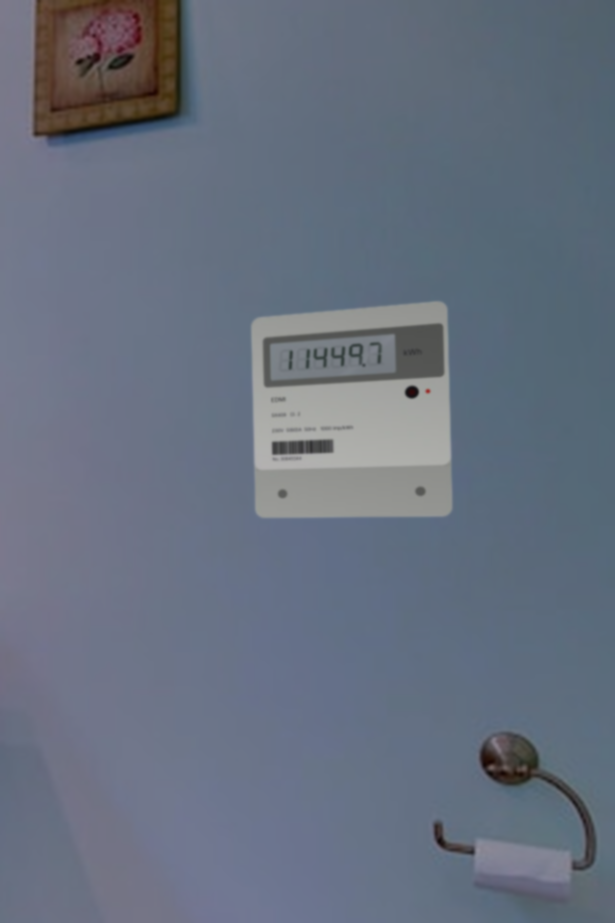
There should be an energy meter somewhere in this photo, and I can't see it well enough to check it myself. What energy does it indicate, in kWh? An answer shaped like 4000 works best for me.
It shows 11449.7
